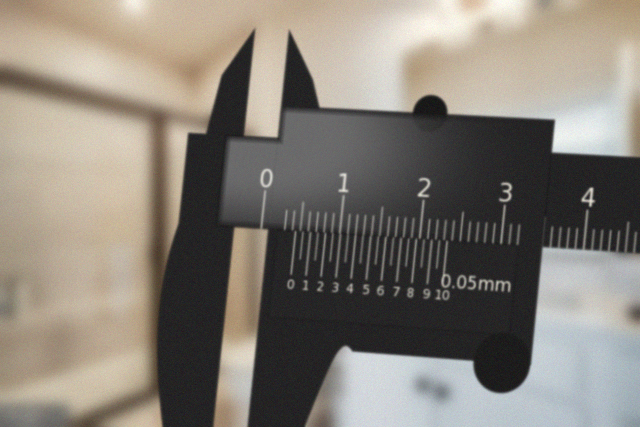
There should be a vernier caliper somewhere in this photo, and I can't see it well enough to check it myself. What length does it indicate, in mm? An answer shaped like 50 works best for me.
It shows 4.4
